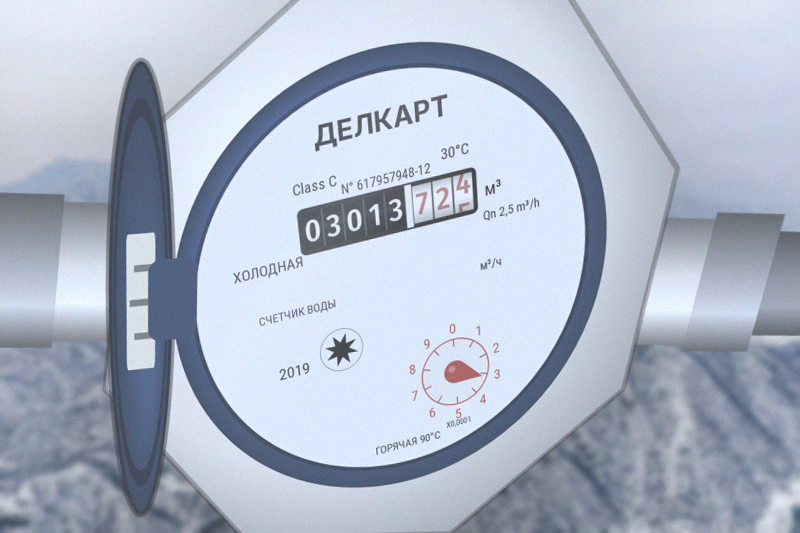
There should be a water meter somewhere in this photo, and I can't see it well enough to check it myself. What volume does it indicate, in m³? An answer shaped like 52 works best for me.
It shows 3013.7243
